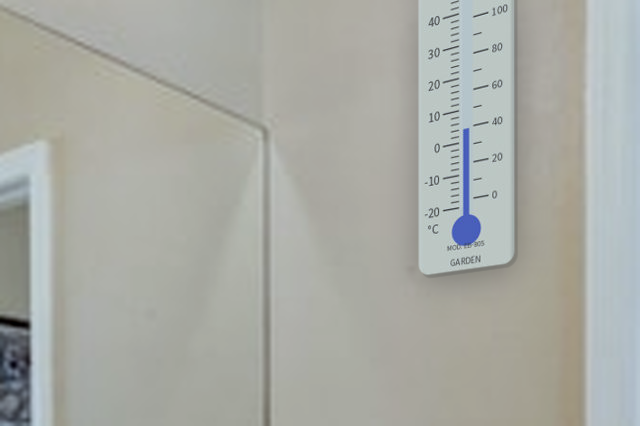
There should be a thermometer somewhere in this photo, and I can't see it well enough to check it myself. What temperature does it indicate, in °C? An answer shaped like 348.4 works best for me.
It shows 4
